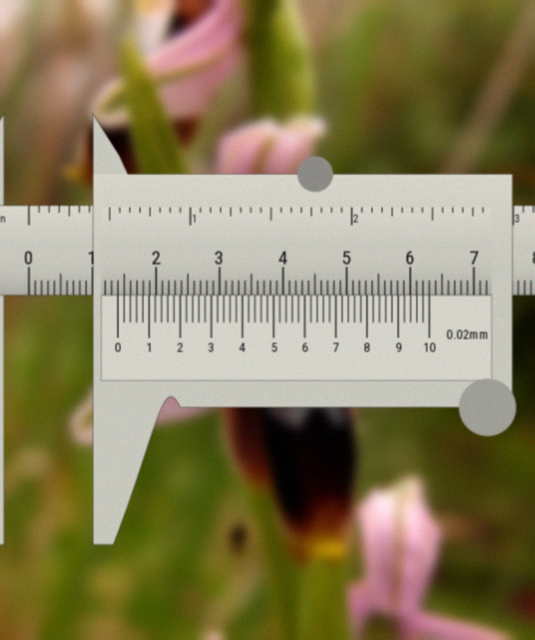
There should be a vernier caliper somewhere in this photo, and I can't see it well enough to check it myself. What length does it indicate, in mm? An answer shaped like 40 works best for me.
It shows 14.0
